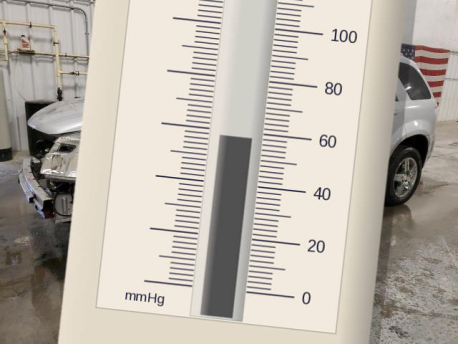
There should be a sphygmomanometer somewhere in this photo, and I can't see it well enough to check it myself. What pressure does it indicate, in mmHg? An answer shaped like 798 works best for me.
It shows 58
